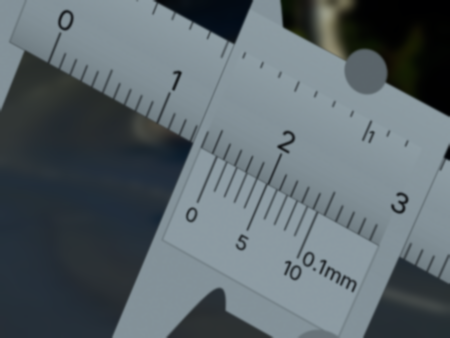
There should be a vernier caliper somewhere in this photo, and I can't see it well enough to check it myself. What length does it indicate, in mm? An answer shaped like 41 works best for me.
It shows 15.4
